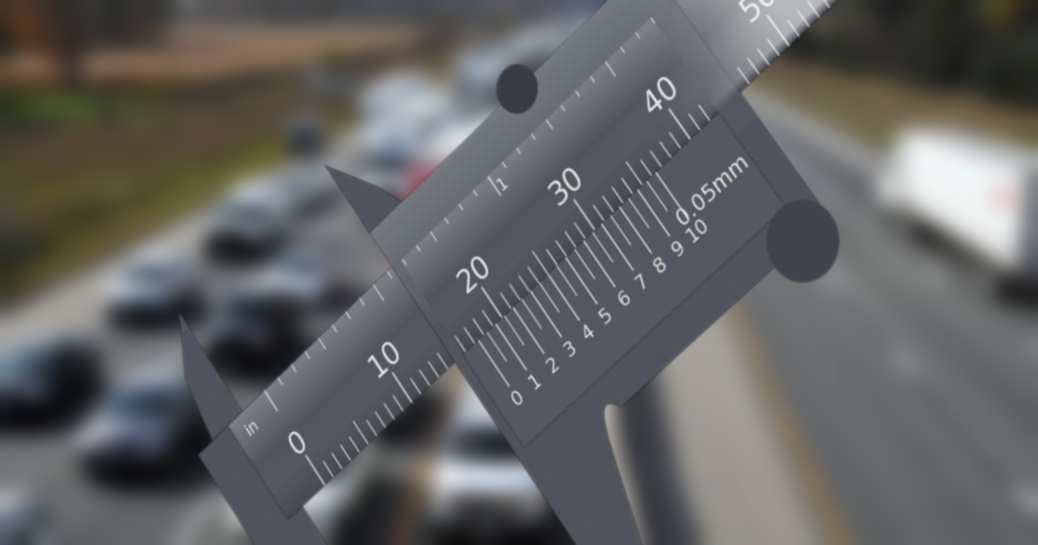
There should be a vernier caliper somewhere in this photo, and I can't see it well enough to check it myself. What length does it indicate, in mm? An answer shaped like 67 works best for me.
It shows 17.4
